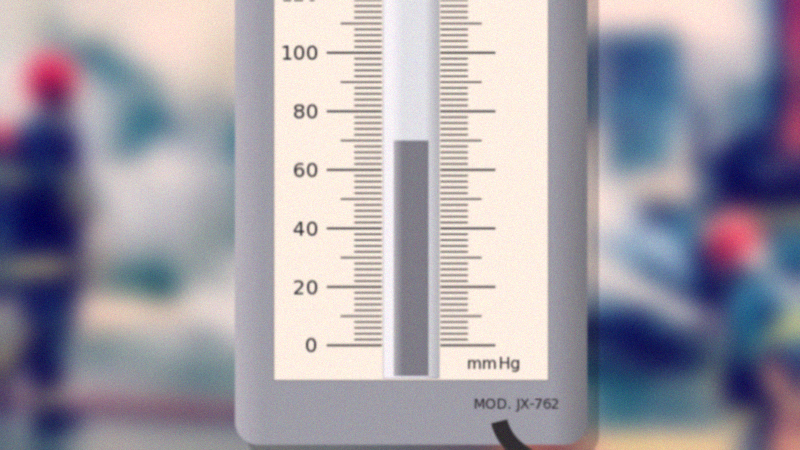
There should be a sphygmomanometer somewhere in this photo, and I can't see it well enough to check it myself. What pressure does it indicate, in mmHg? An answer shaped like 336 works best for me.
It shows 70
